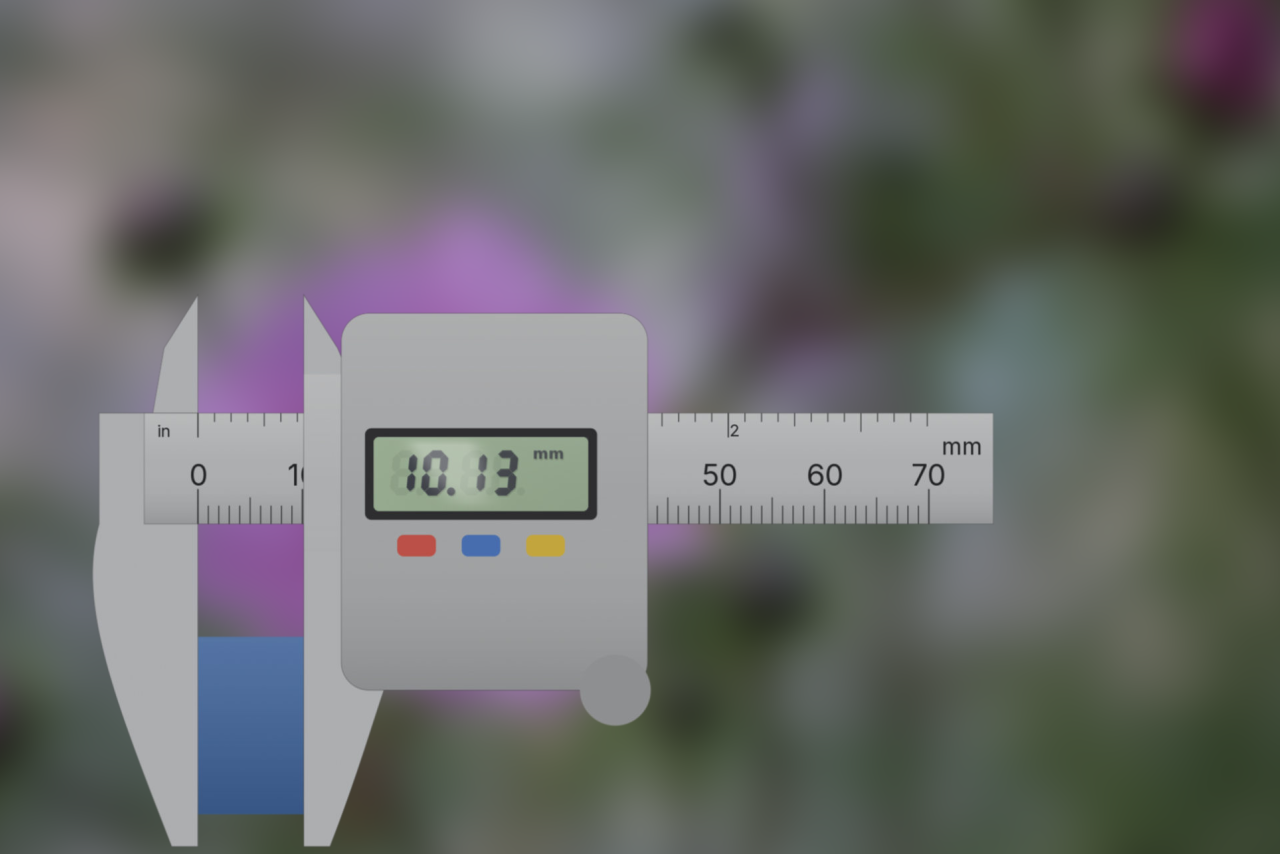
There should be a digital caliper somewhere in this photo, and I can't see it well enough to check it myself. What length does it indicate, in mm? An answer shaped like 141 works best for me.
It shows 10.13
